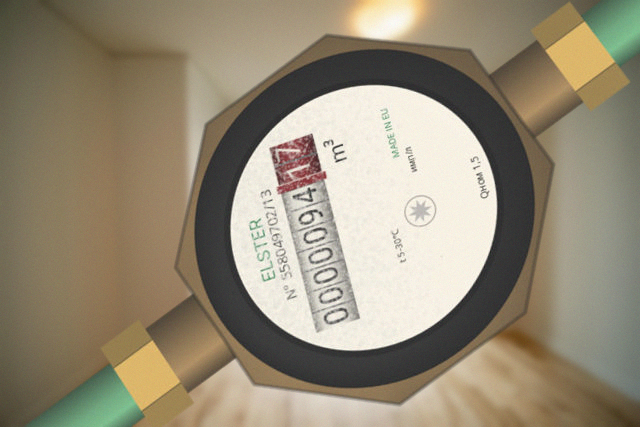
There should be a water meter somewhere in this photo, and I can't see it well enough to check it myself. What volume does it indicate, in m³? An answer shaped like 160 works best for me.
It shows 94.17
